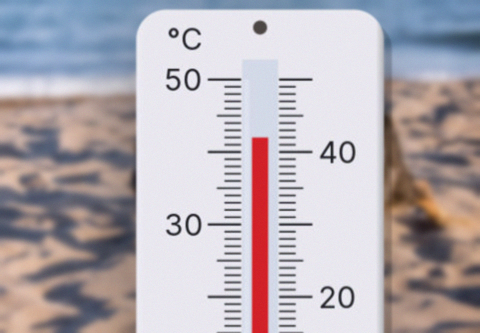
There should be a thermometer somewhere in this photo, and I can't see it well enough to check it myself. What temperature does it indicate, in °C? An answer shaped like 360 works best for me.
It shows 42
